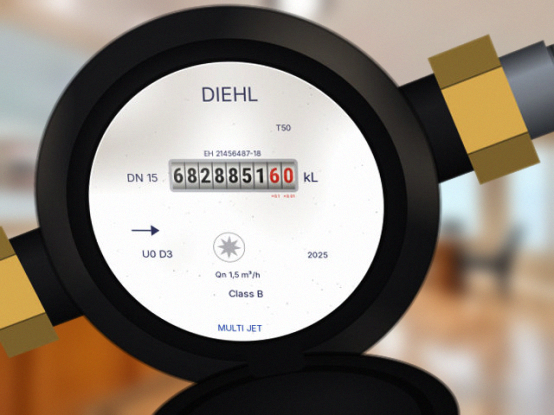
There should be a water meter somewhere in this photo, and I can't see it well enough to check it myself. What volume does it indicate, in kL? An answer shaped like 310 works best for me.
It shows 6828851.60
